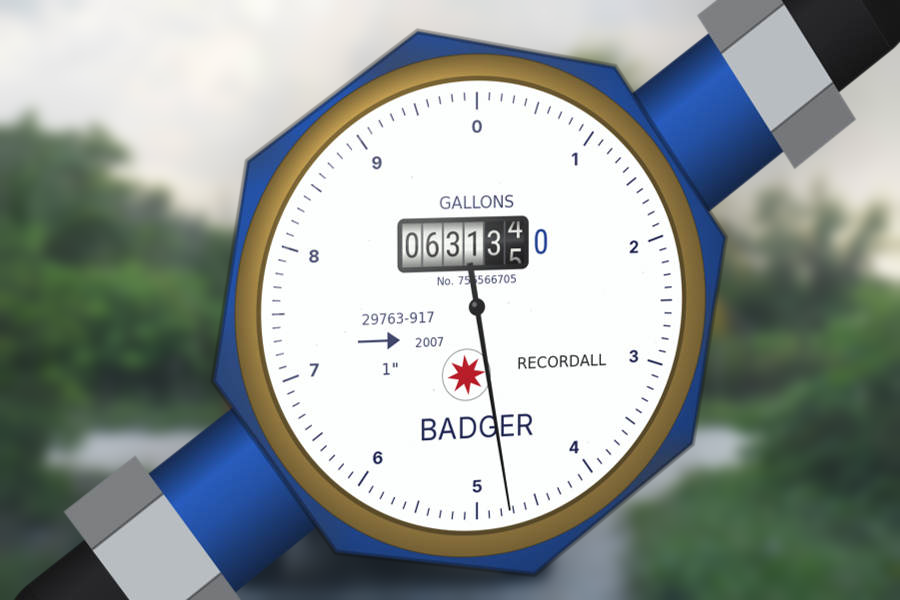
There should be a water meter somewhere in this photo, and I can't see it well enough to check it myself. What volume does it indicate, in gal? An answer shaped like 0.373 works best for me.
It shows 631344.7
